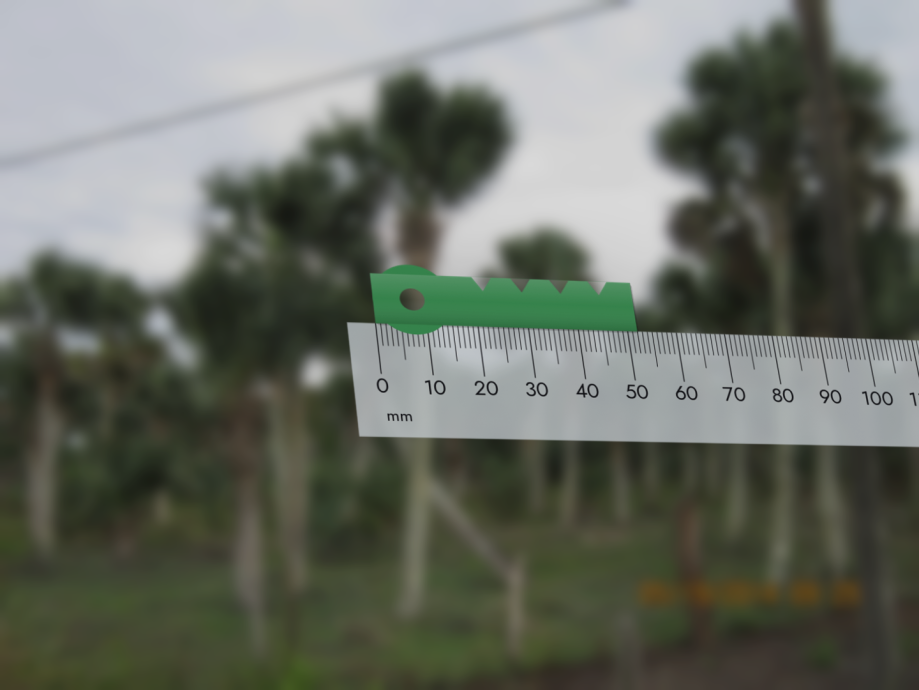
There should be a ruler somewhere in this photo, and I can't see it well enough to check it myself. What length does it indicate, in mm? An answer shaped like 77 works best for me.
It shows 52
